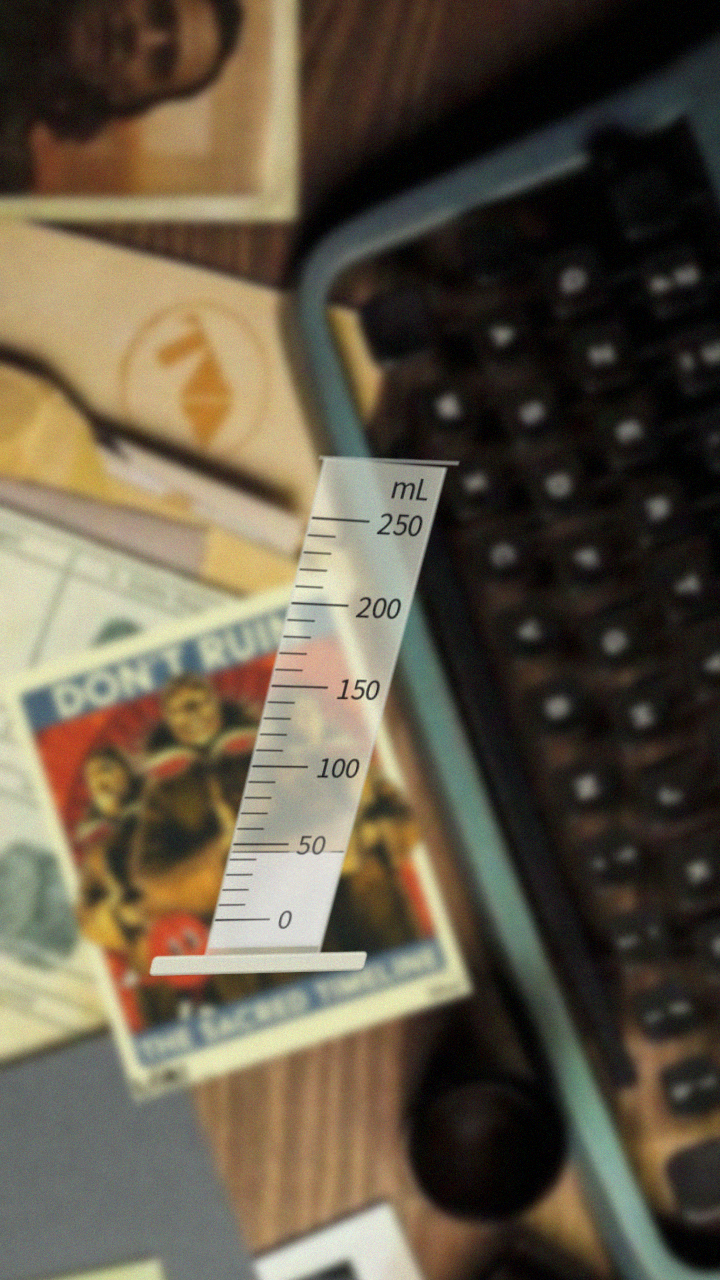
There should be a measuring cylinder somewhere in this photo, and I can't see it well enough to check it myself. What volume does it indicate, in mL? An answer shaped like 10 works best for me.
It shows 45
